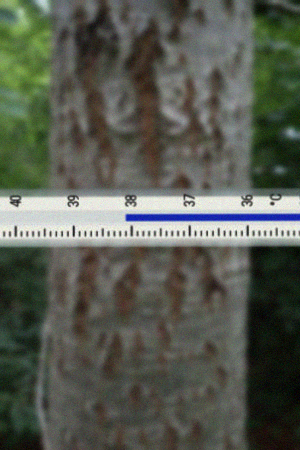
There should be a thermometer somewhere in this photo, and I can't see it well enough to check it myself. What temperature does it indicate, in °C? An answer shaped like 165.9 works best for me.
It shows 38.1
